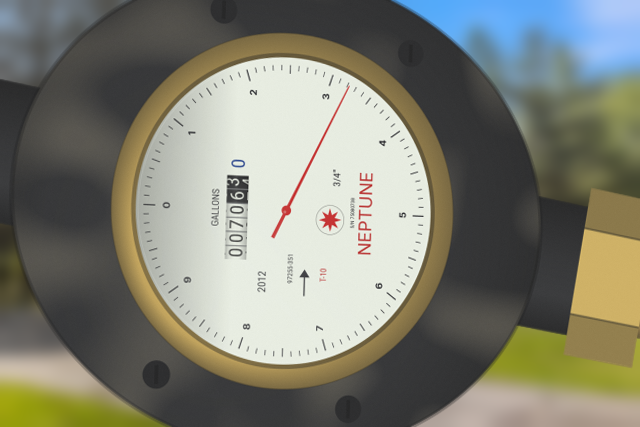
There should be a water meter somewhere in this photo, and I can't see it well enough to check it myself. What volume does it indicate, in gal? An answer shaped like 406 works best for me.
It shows 70633.2
